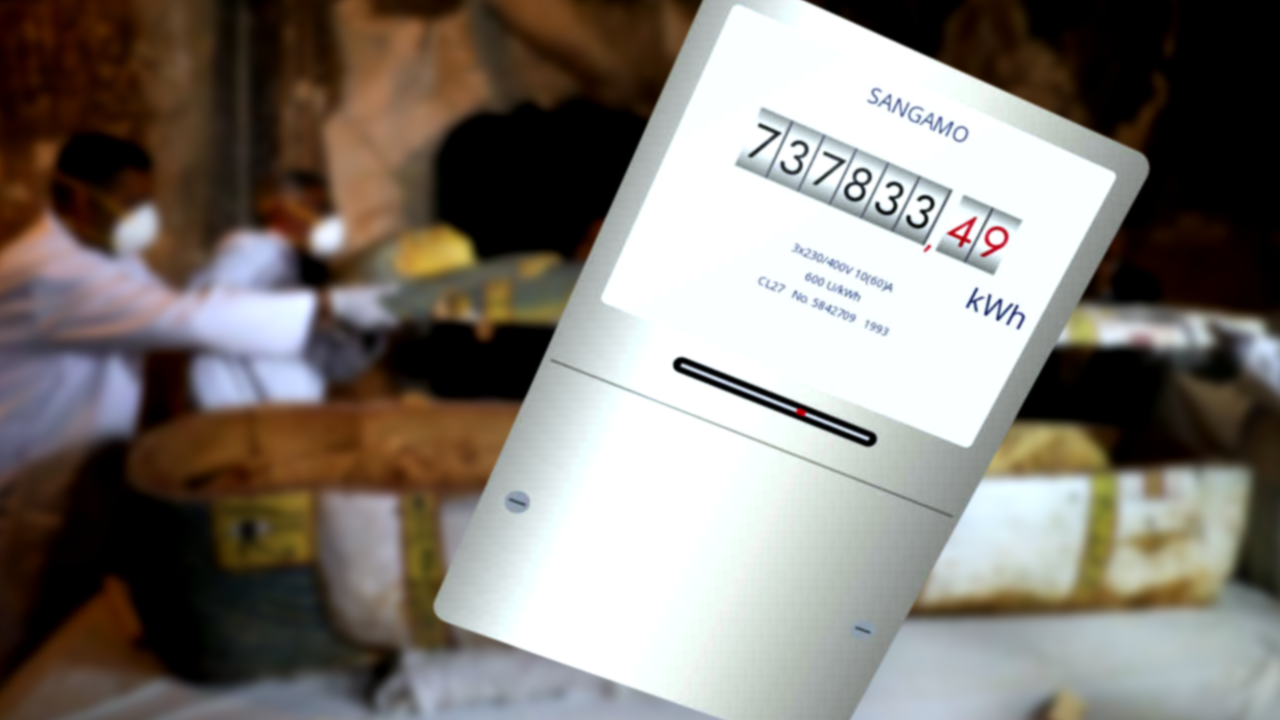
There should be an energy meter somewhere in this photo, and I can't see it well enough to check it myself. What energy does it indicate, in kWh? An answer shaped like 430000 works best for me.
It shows 737833.49
